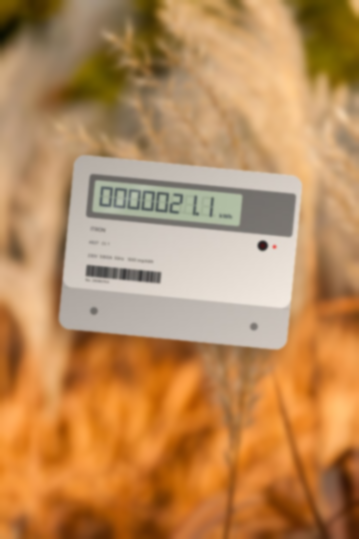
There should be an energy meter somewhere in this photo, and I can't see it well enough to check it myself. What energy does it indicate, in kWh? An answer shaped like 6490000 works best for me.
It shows 21.1
